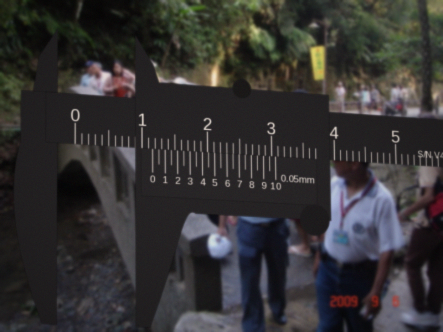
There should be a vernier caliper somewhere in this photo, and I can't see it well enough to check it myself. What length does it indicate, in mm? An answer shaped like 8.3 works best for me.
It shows 11.6
